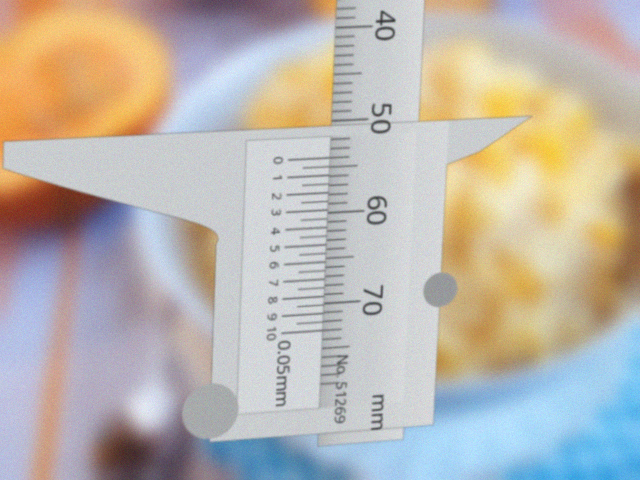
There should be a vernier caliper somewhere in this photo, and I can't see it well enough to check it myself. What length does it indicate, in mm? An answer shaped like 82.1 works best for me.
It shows 54.0
